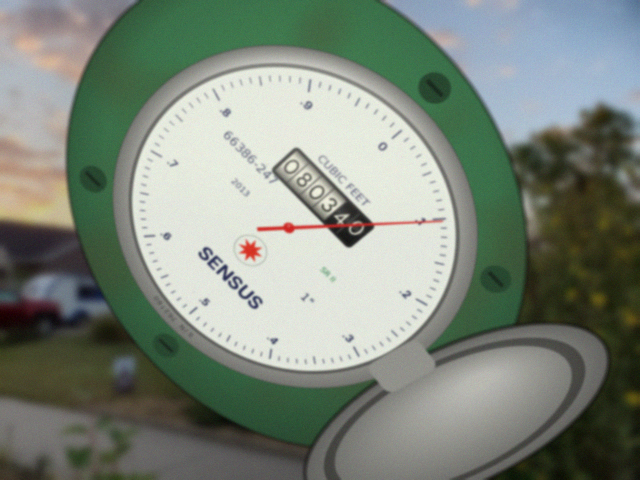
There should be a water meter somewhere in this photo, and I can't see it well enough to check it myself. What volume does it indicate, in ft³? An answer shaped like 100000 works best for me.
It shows 80340.10
